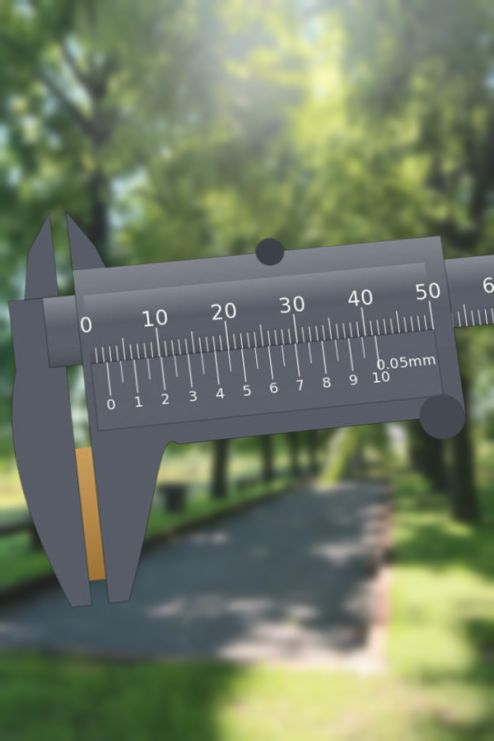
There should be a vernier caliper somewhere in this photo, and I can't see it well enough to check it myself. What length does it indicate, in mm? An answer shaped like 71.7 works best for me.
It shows 2.4
